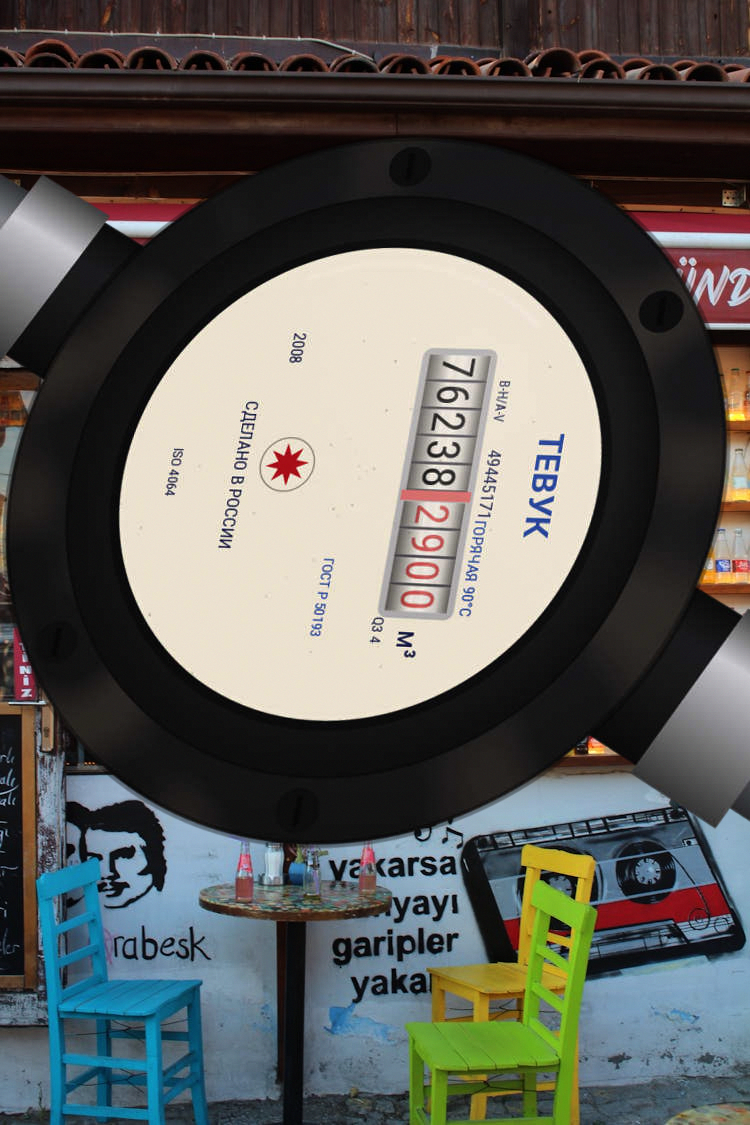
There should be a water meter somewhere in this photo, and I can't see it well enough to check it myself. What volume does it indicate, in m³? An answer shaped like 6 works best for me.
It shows 76238.2900
